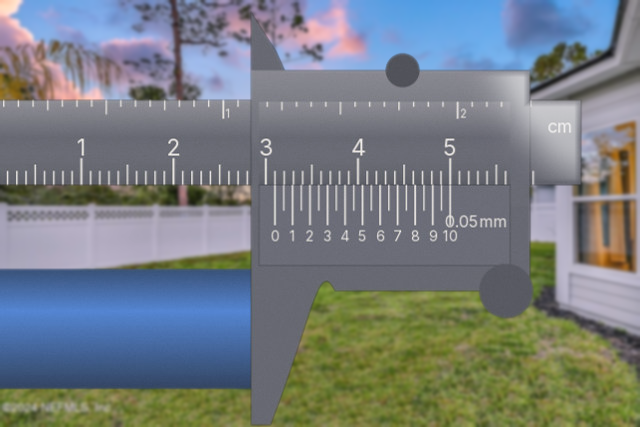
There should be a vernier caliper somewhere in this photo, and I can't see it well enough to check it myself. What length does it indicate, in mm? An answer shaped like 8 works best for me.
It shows 31.0
